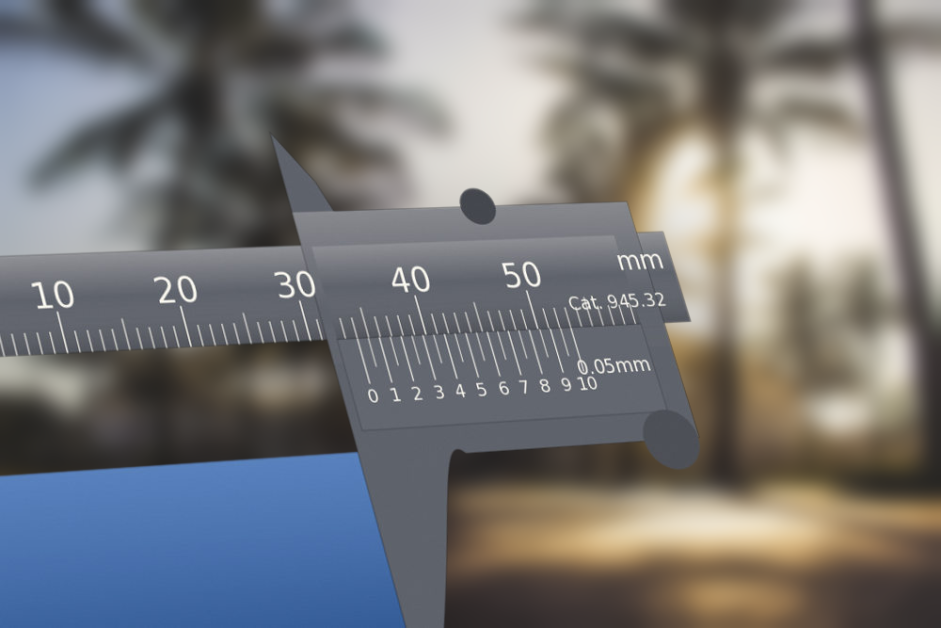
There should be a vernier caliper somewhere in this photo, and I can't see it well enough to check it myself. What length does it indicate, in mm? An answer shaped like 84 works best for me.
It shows 34.0
